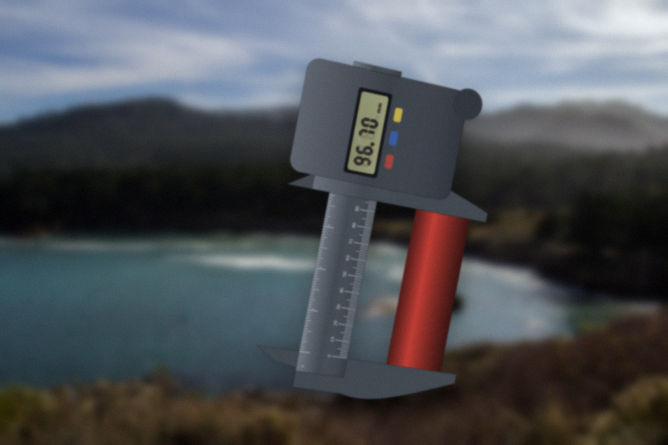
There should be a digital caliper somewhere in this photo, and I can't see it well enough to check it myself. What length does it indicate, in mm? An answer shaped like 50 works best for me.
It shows 96.70
